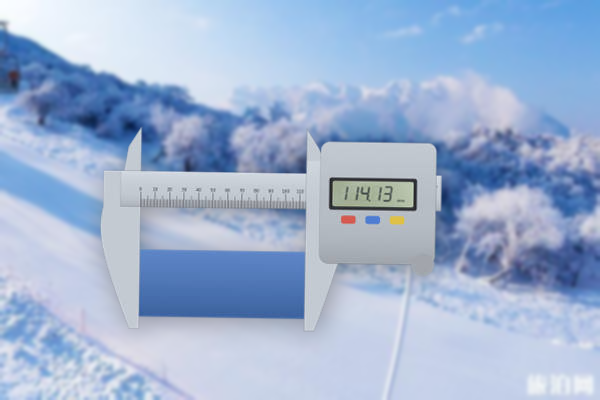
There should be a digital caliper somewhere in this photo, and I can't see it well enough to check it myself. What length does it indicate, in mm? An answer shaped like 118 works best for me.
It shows 114.13
